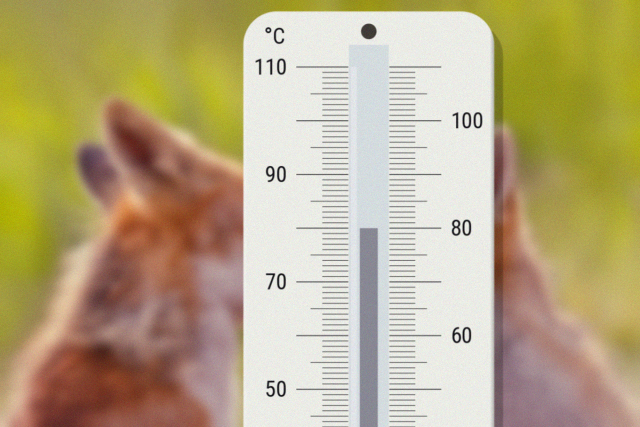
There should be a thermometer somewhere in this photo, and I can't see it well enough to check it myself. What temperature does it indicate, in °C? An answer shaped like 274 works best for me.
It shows 80
